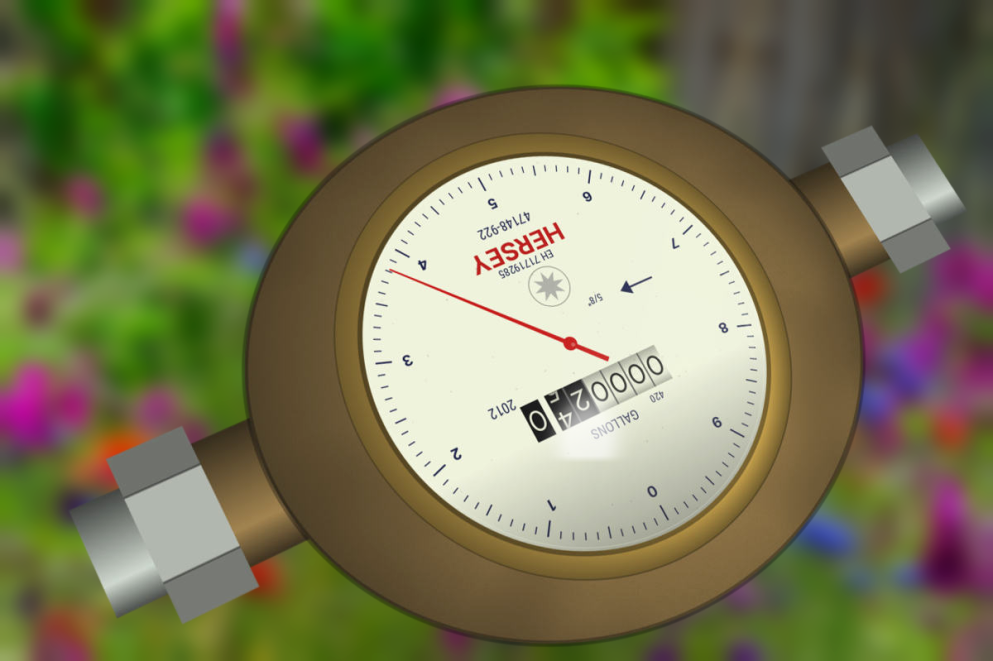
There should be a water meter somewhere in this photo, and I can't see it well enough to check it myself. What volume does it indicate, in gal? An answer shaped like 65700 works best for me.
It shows 243.8
